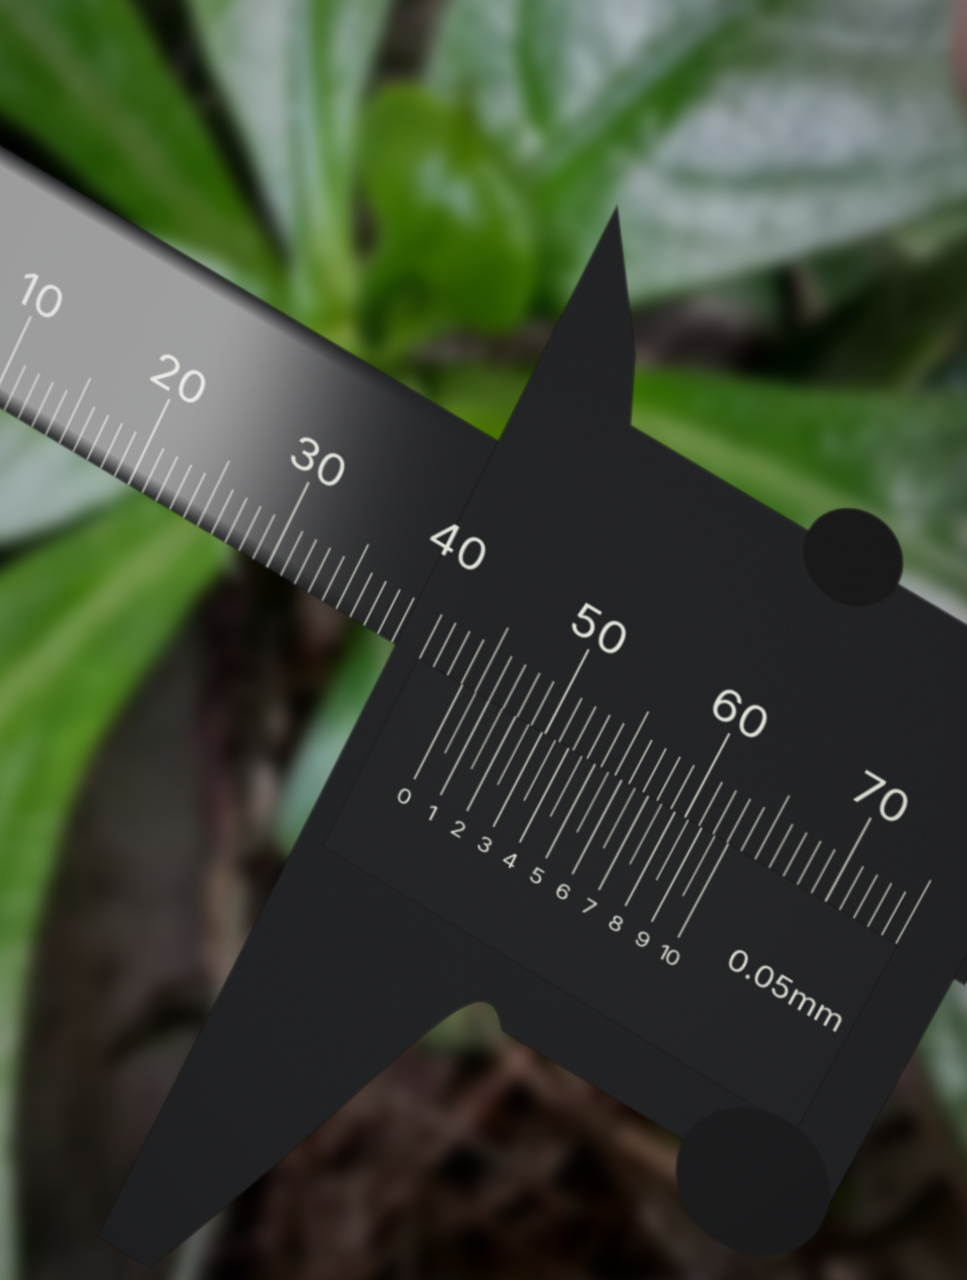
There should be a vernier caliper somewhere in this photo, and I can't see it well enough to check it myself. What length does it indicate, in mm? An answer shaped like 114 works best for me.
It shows 44.1
